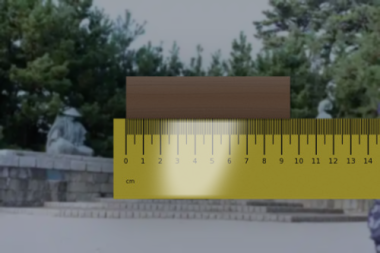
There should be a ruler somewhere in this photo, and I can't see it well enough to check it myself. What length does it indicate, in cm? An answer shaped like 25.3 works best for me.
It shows 9.5
